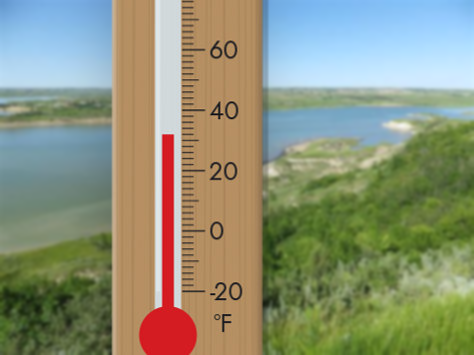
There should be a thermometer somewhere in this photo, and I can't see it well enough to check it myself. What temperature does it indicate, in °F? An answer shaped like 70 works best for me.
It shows 32
